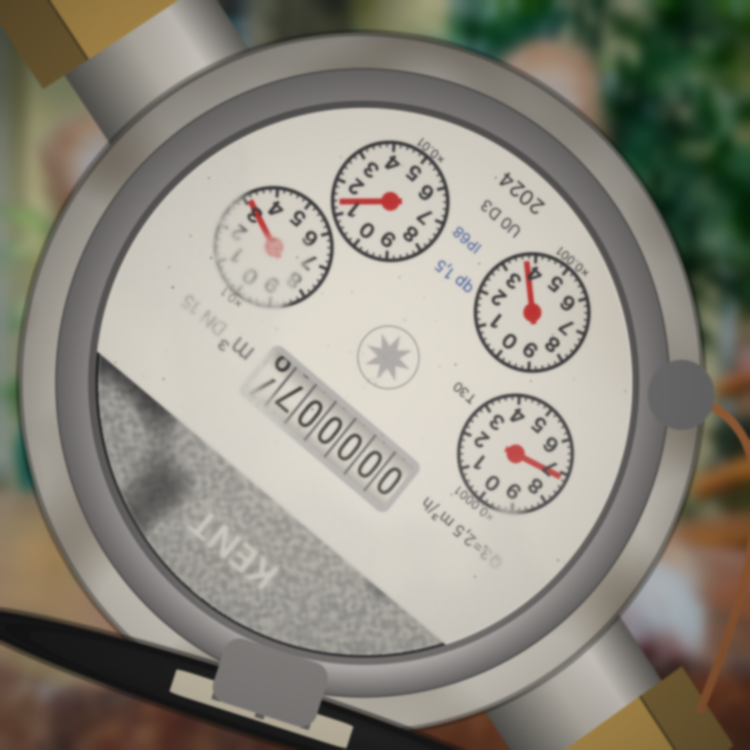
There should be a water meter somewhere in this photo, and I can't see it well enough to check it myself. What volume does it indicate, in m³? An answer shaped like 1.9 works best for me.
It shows 77.3137
